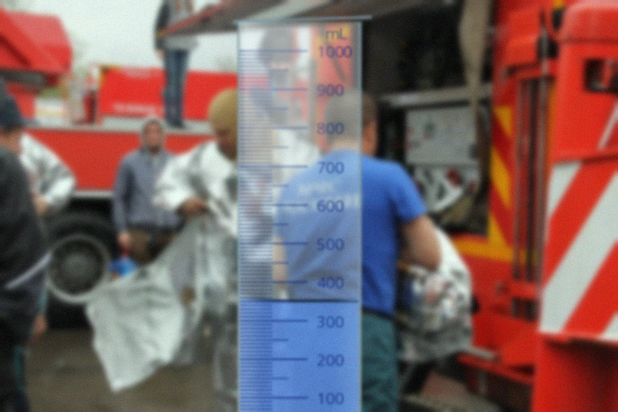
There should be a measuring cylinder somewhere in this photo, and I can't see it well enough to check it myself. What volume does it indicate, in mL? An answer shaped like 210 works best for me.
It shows 350
